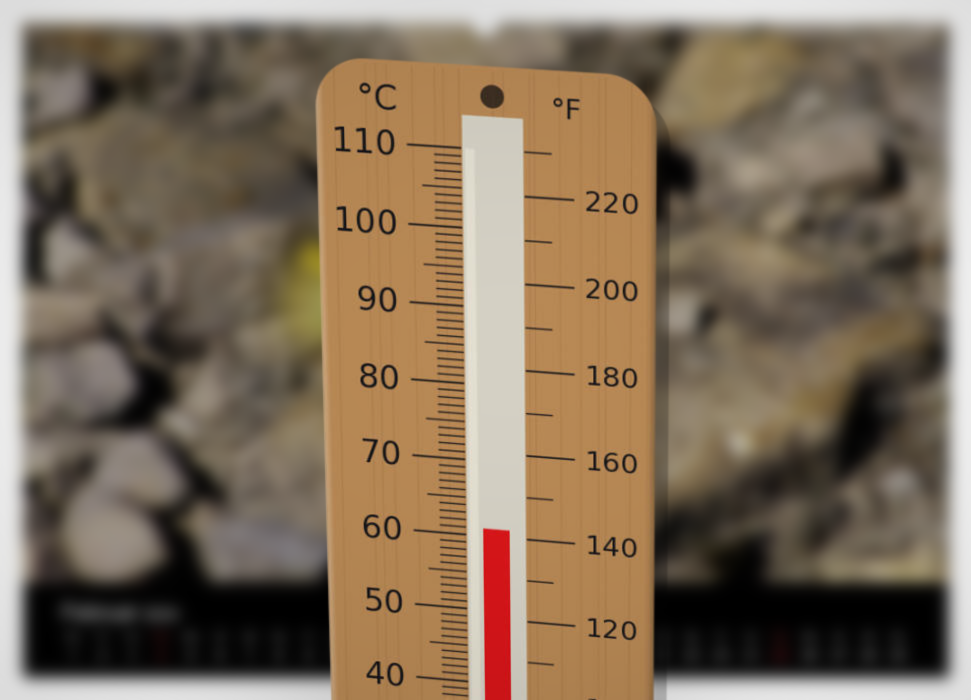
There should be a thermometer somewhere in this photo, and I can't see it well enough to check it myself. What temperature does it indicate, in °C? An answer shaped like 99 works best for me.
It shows 61
